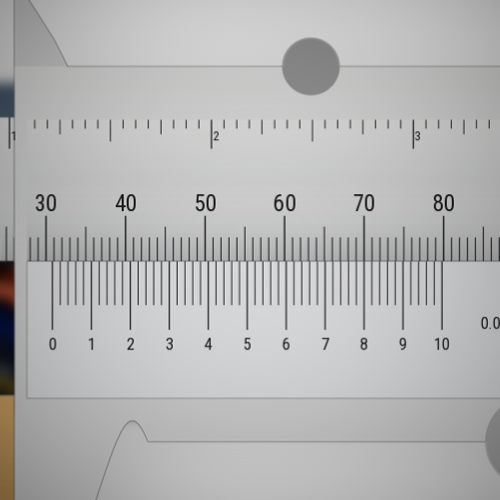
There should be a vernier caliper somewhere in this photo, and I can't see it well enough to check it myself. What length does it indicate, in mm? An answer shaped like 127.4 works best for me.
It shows 30.8
